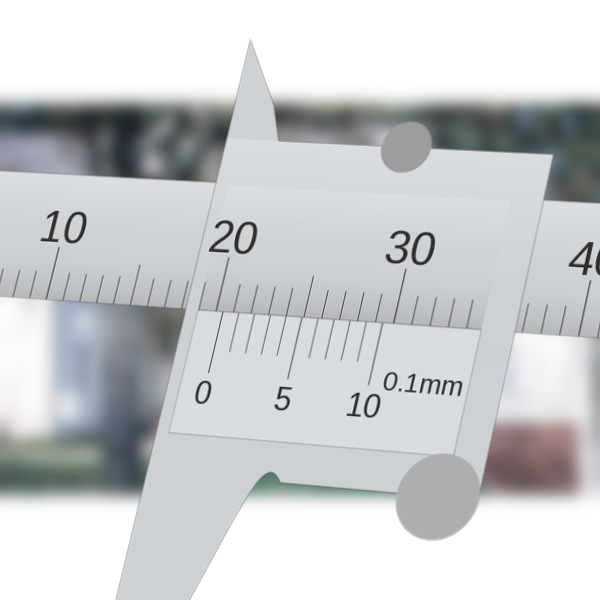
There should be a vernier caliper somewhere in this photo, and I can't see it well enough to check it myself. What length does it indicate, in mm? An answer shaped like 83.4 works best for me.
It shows 20.4
